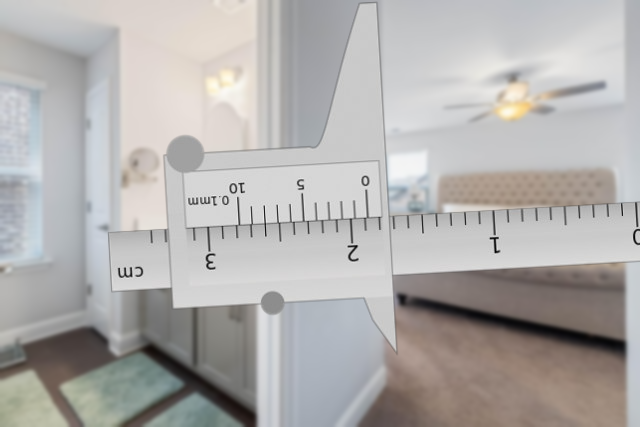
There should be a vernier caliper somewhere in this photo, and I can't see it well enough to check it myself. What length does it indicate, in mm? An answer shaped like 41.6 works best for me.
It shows 18.8
